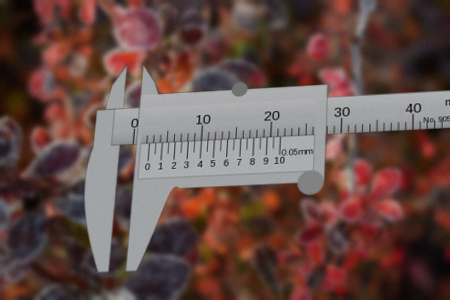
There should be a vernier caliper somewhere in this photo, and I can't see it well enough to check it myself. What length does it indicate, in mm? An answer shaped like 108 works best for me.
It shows 2.4
